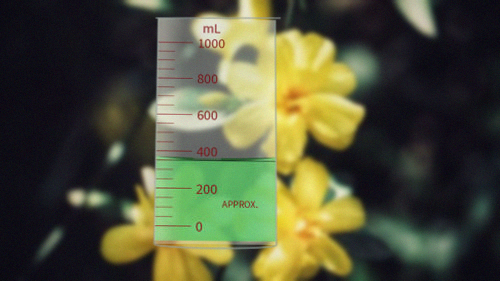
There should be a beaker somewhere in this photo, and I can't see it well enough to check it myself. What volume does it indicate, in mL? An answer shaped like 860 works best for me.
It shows 350
